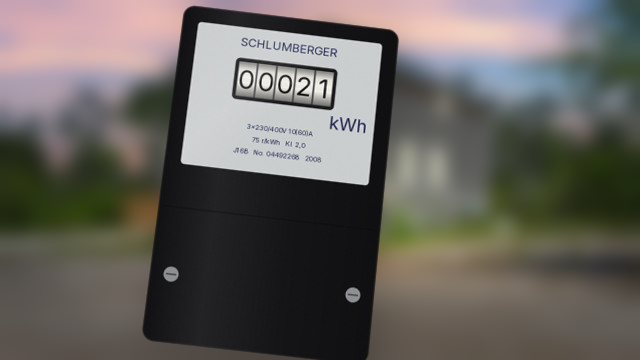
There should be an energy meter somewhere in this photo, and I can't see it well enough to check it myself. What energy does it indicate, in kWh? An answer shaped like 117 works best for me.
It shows 21
